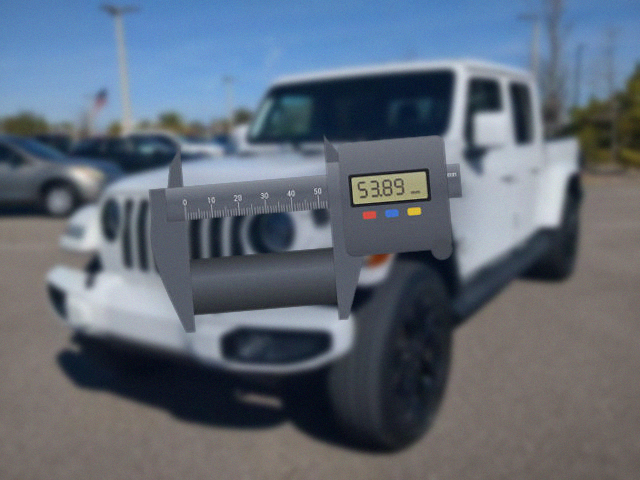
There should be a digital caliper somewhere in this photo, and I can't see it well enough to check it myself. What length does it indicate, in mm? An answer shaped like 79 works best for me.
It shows 53.89
